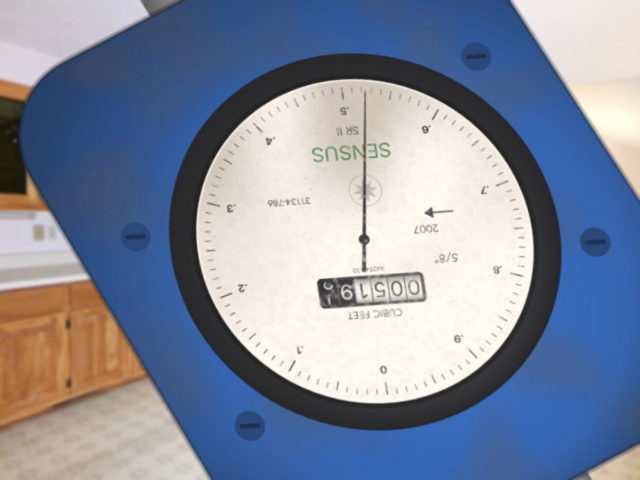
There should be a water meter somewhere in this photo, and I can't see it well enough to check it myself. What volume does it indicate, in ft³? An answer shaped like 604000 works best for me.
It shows 5191.52
